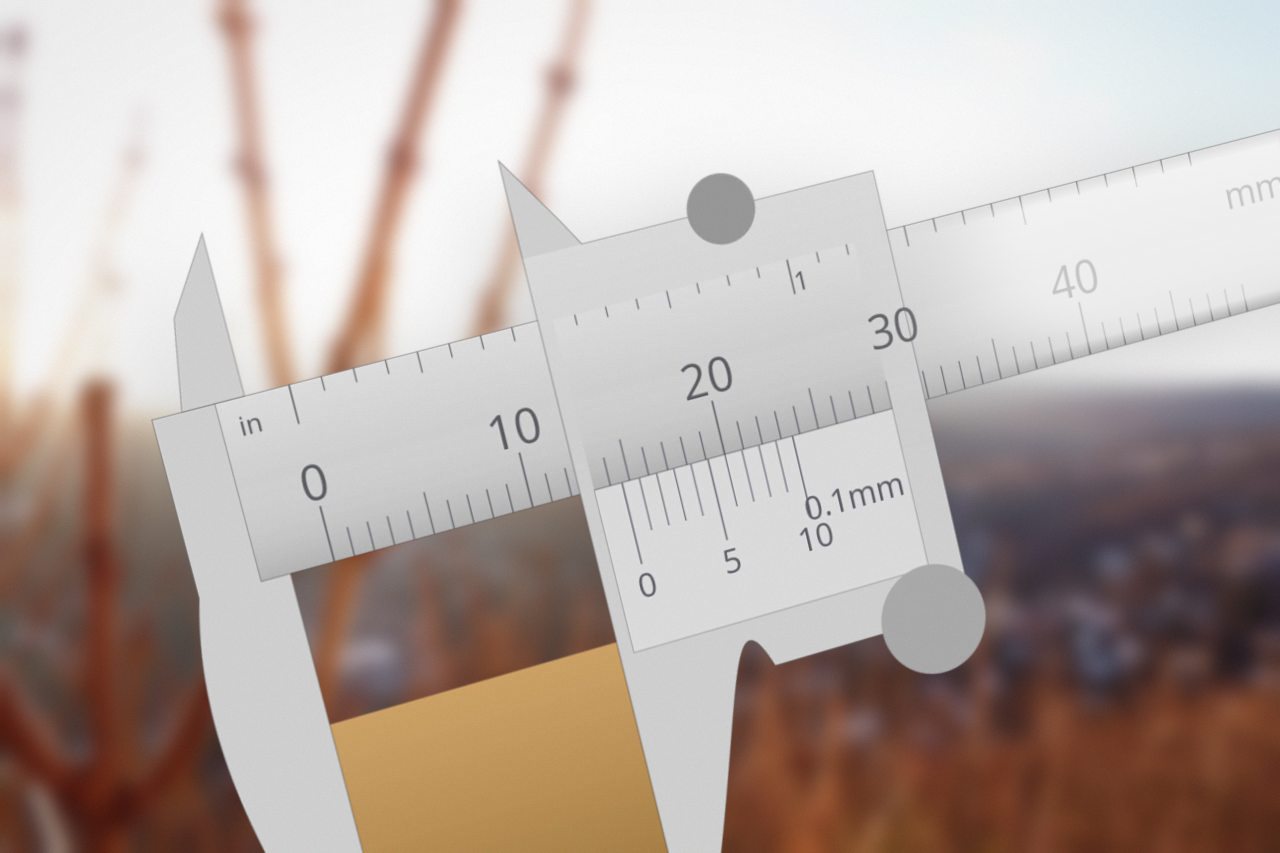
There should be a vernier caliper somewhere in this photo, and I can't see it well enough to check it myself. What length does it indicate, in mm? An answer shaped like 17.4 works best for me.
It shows 14.6
